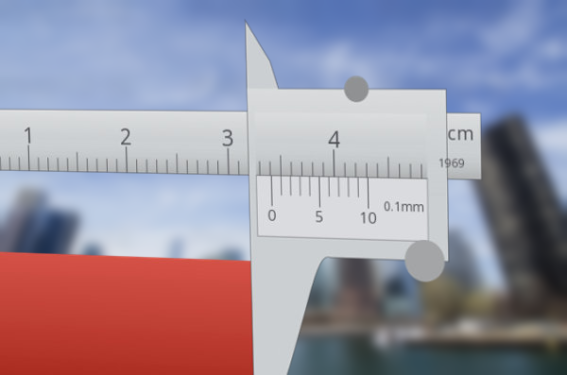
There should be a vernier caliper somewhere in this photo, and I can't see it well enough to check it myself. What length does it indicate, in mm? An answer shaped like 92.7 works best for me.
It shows 34.1
